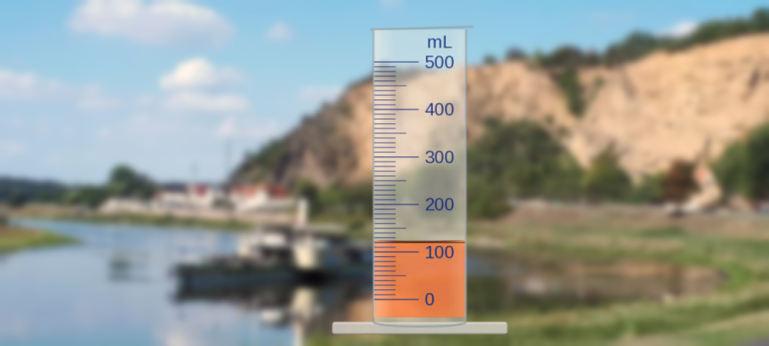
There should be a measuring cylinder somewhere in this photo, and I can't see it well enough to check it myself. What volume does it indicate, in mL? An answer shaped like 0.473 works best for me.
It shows 120
